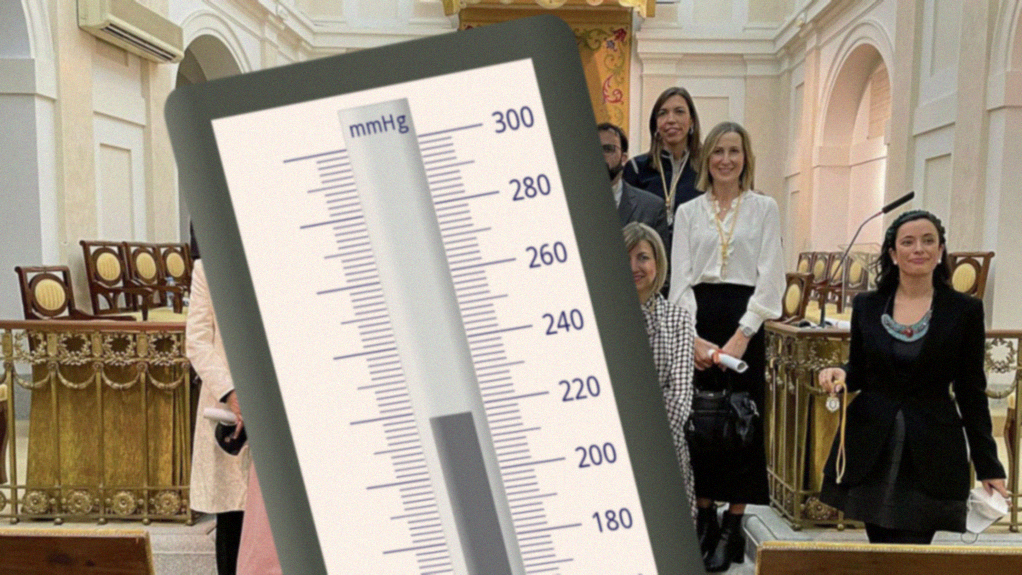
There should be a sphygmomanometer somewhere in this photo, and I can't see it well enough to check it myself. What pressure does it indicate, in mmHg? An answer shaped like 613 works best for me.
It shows 218
